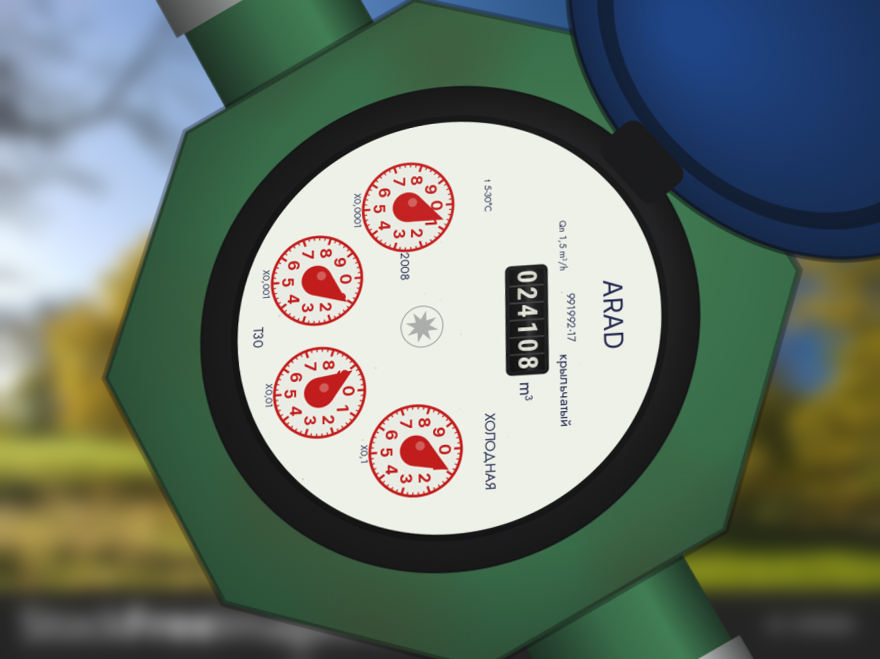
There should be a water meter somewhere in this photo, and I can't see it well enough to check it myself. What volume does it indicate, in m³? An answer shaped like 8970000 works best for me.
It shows 24108.0910
